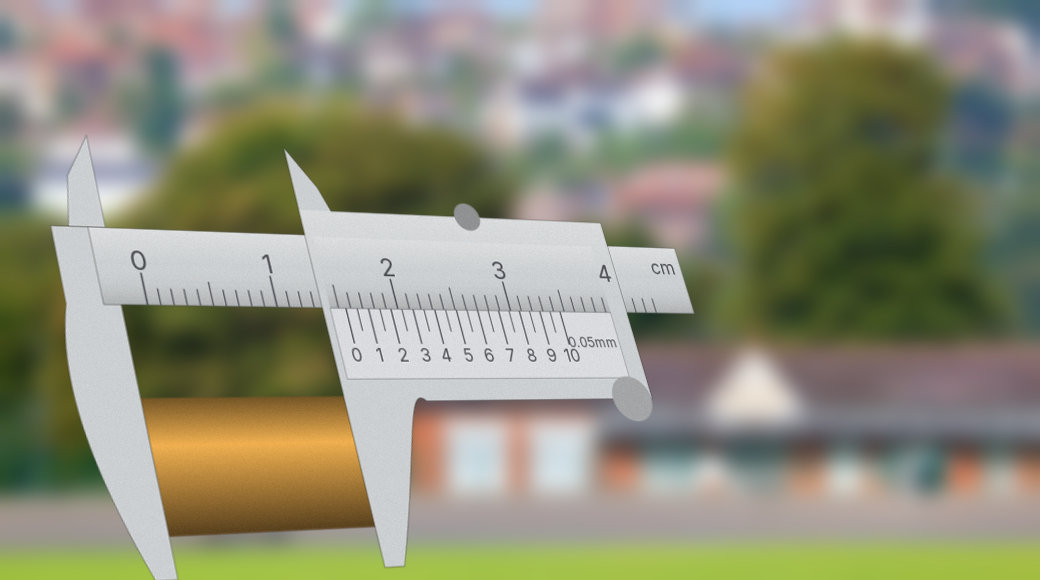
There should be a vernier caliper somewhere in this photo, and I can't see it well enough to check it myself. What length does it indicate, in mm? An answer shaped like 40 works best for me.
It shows 15.6
